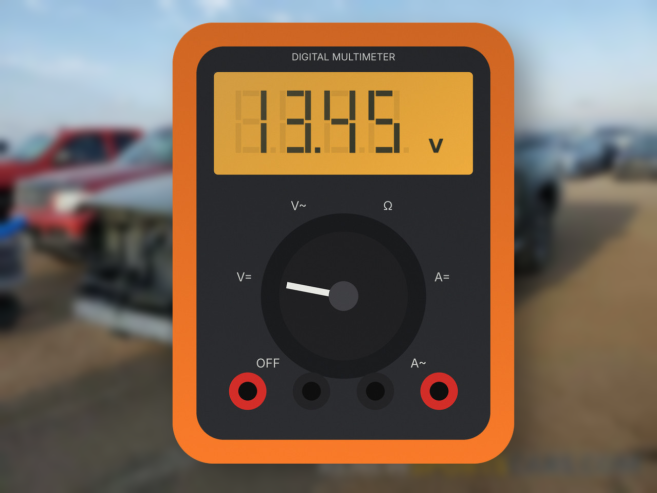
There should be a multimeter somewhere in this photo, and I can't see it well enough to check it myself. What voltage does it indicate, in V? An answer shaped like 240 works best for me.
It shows 13.45
